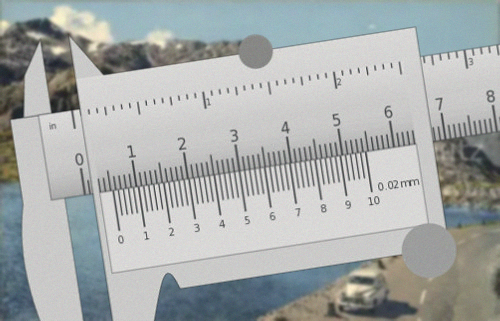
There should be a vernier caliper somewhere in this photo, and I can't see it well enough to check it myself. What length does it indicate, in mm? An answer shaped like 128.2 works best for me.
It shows 5.5
